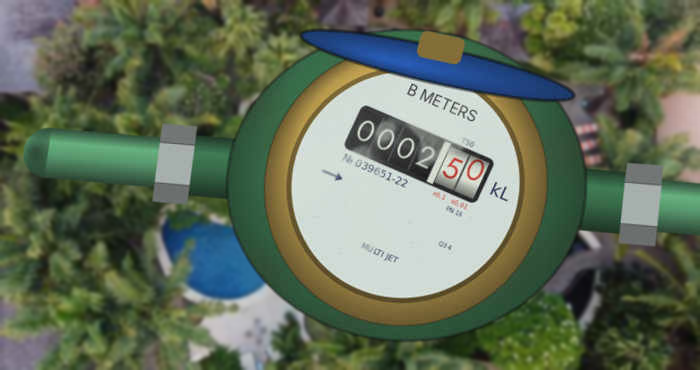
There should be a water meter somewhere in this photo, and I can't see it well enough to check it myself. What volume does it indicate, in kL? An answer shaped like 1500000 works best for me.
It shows 2.50
